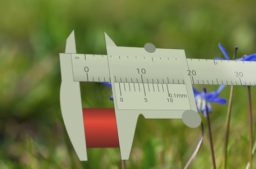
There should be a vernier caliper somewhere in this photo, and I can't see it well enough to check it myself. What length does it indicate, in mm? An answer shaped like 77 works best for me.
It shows 5.6
